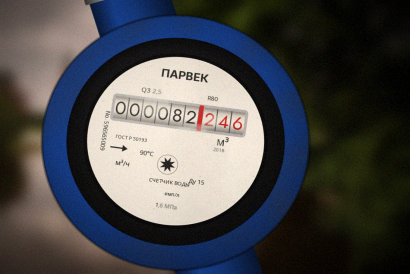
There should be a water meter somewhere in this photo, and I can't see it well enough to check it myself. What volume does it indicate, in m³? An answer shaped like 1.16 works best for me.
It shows 82.246
